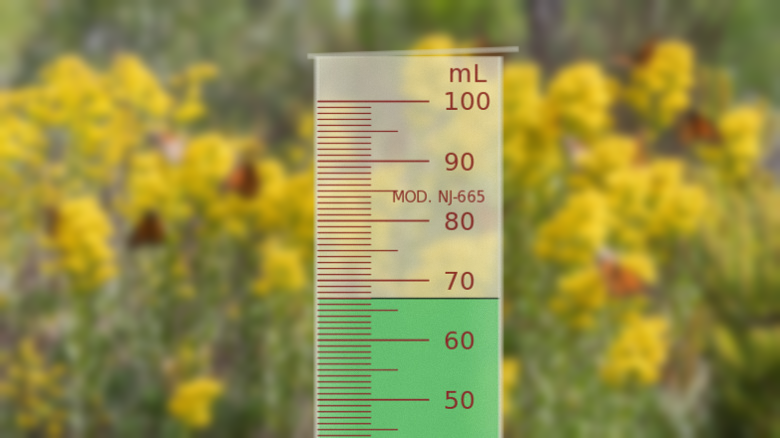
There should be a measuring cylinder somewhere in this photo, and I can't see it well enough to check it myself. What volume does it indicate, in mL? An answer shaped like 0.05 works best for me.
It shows 67
